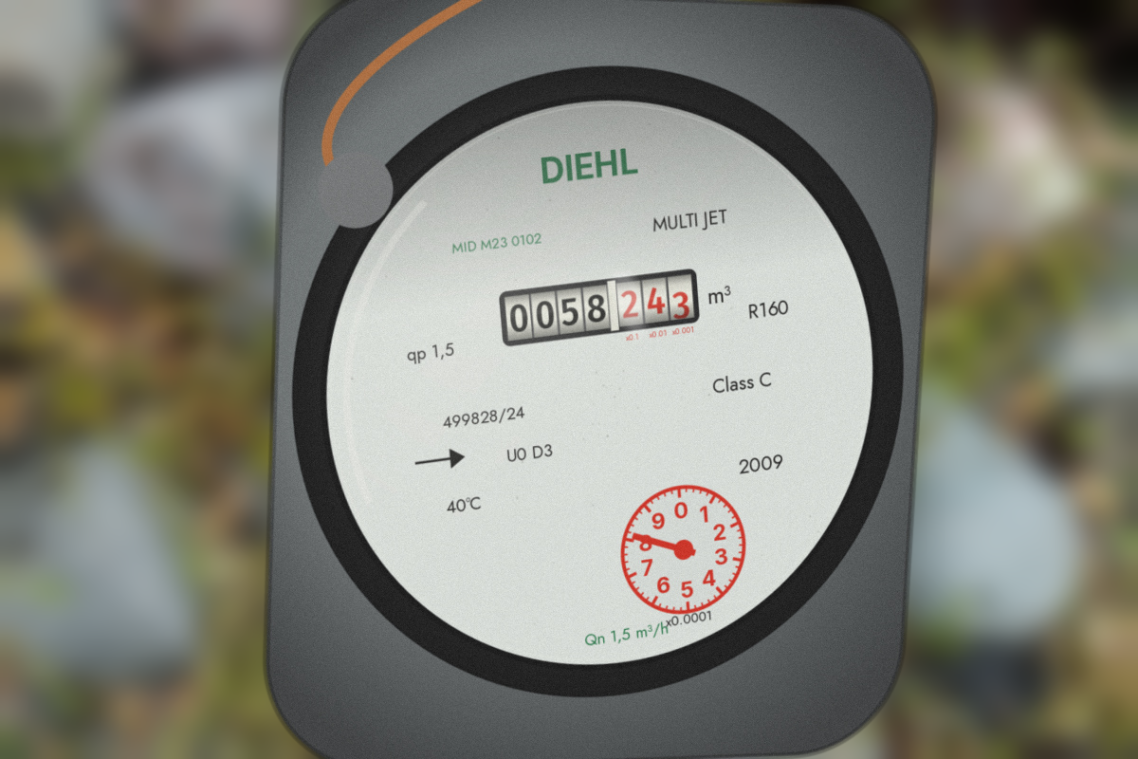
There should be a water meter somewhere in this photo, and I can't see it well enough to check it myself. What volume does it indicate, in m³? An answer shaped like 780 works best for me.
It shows 58.2428
